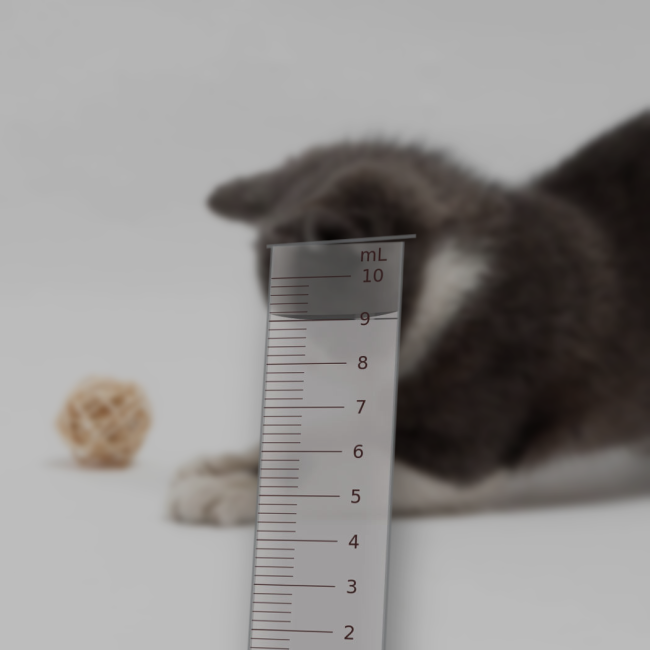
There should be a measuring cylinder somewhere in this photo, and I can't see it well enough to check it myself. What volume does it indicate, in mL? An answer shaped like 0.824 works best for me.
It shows 9
